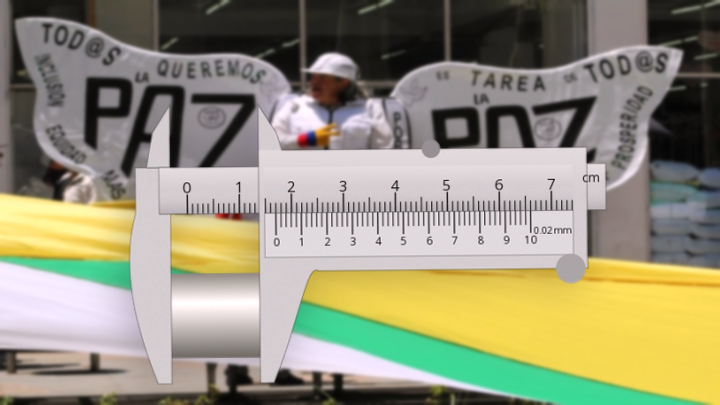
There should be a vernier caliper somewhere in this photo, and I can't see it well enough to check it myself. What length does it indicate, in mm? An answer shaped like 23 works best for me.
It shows 17.0
